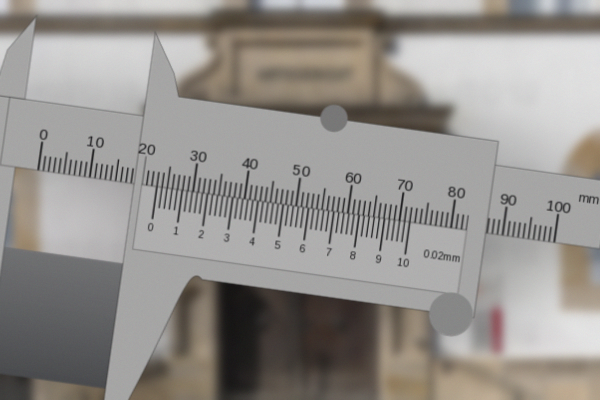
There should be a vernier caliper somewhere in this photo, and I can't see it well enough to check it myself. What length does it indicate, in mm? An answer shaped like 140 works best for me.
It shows 23.0
